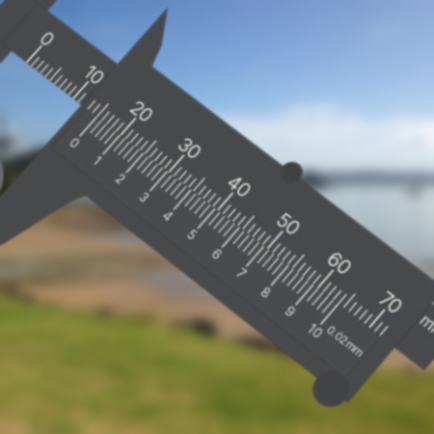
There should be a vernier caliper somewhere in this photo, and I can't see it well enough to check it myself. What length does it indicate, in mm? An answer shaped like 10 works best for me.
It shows 15.0
